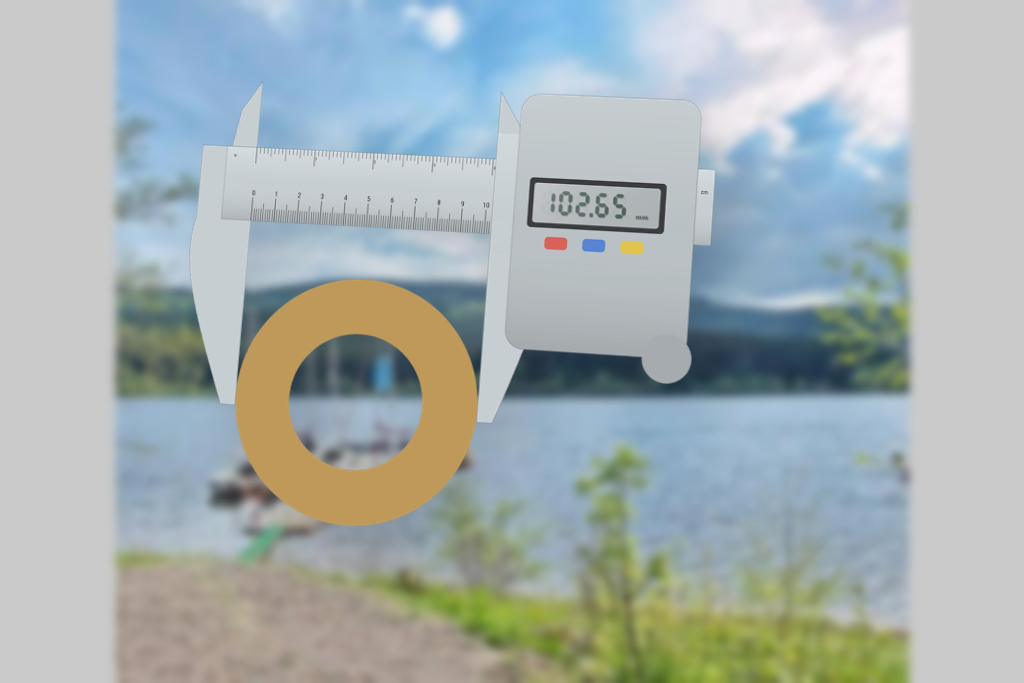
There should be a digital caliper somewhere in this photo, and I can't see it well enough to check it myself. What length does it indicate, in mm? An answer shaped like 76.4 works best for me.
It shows 102.65
